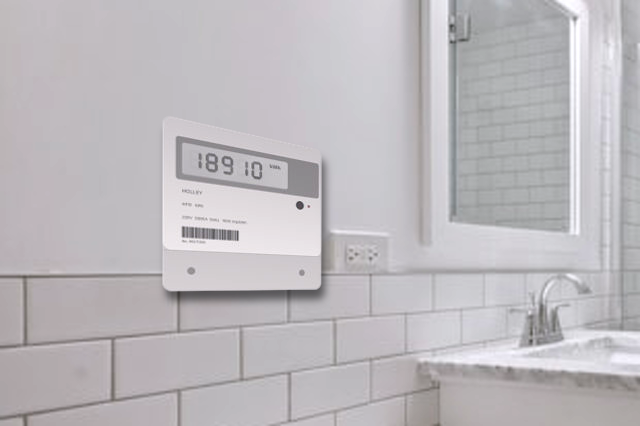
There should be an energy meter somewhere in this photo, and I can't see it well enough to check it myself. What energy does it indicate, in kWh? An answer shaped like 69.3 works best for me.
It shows 18910
